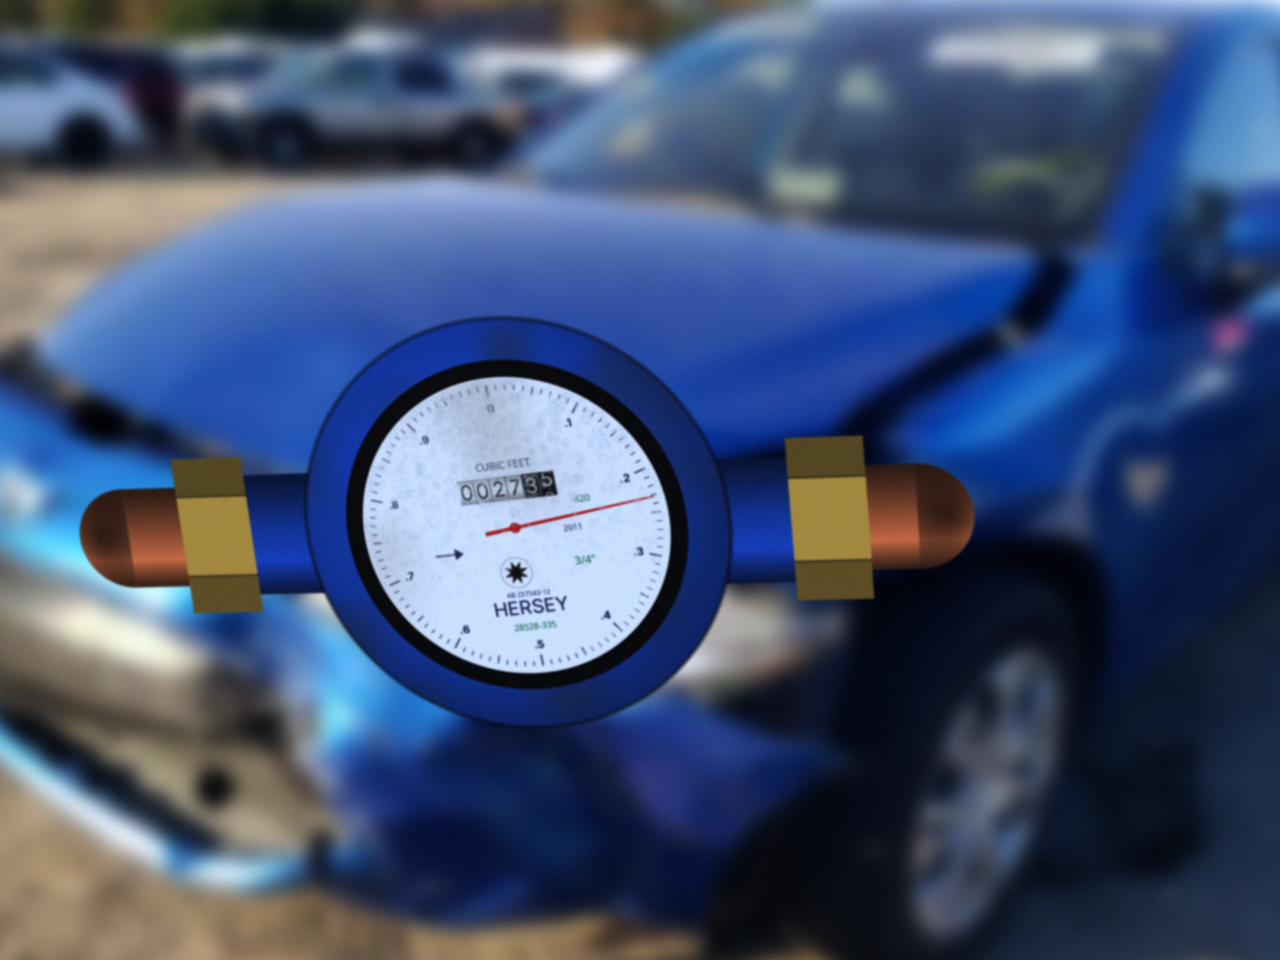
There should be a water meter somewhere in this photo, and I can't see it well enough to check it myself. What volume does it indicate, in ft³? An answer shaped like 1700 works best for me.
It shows 2735.23
